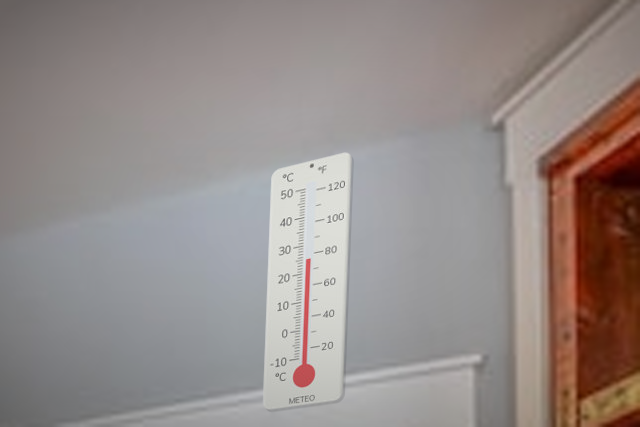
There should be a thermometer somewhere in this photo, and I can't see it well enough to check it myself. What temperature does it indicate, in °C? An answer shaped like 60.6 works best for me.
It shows 25
